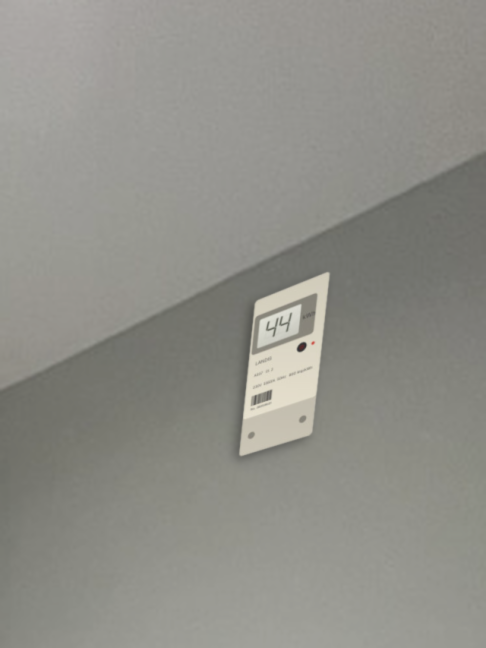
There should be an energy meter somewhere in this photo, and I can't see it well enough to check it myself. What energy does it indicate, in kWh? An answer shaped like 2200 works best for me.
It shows 44
